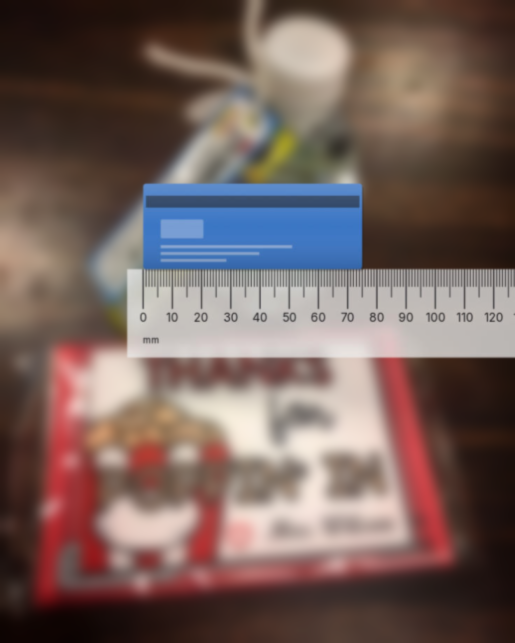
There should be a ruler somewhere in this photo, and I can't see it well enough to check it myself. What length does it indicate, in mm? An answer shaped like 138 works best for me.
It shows 75
